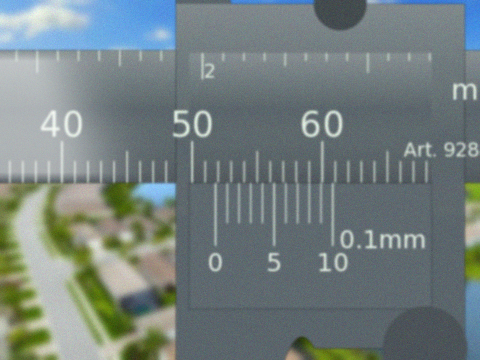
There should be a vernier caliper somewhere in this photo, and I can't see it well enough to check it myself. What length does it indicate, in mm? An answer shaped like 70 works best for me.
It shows 51.8
